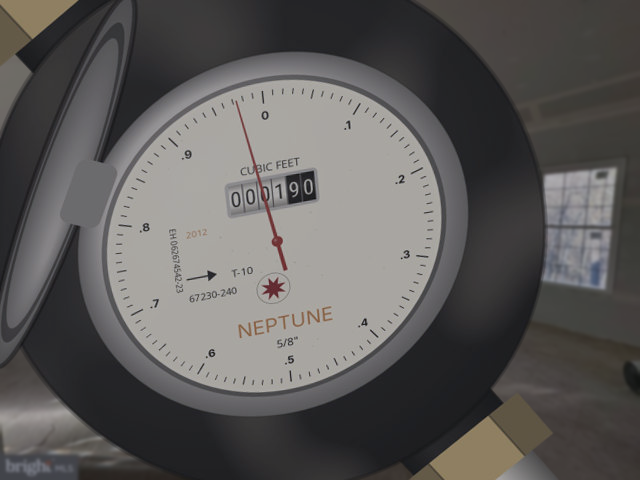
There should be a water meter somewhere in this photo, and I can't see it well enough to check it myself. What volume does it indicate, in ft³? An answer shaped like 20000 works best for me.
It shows 189.97
